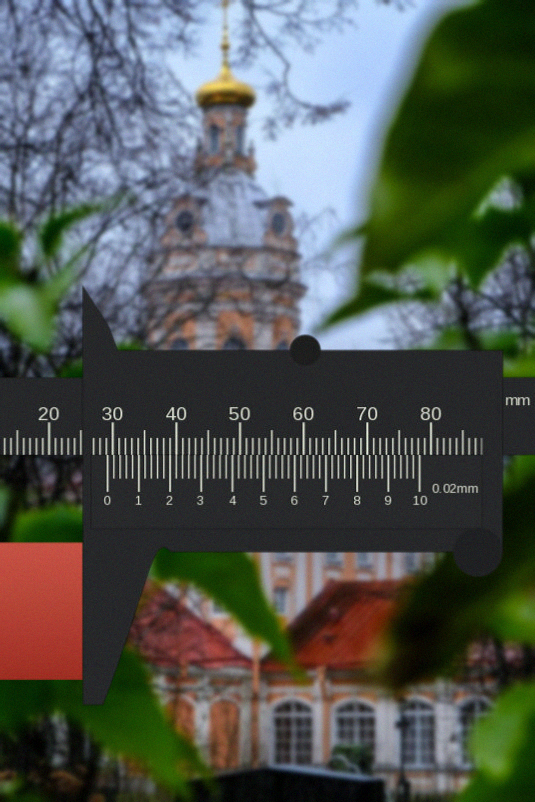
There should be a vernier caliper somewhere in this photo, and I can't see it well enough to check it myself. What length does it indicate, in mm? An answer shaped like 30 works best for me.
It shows 29.2
